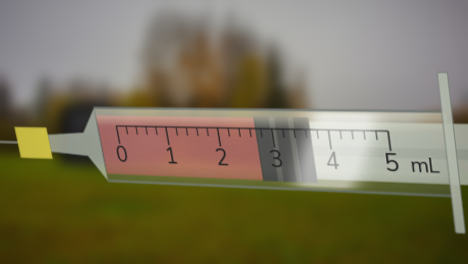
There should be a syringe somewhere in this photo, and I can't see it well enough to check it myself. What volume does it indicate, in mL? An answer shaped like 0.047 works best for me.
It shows 2.7
